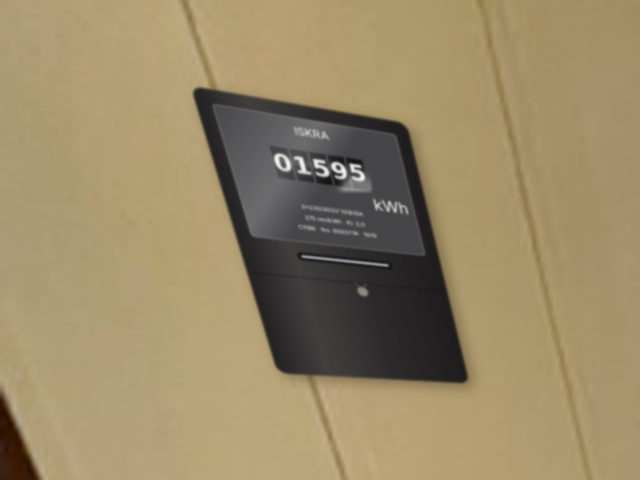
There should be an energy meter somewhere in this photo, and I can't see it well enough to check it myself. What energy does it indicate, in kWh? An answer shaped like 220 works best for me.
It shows 1595
